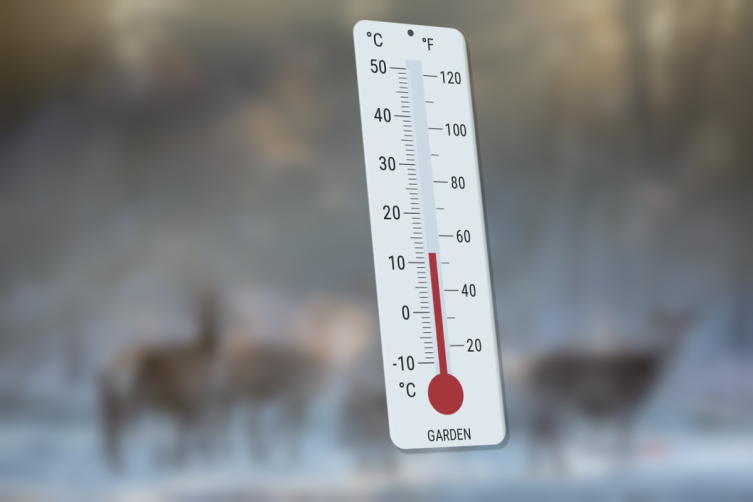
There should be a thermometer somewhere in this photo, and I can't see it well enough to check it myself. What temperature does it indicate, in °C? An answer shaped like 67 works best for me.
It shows 12
